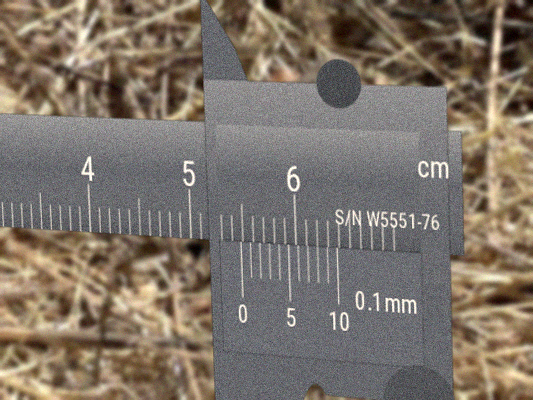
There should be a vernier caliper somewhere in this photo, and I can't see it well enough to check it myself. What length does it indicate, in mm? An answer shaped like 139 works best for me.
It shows 54.8
